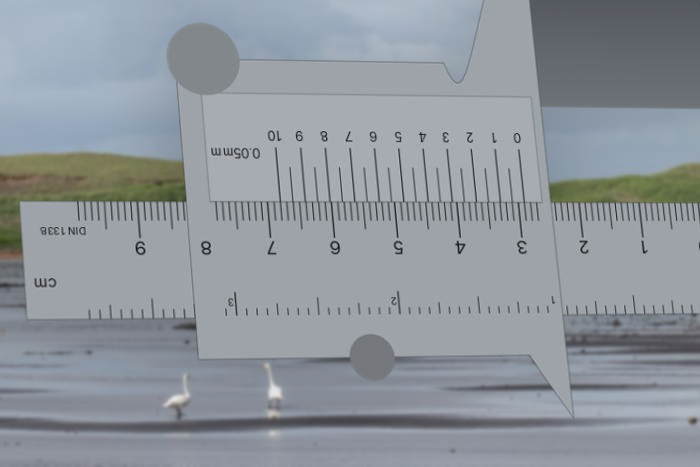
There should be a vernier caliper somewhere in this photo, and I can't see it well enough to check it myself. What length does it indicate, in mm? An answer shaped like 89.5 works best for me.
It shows 29.0
